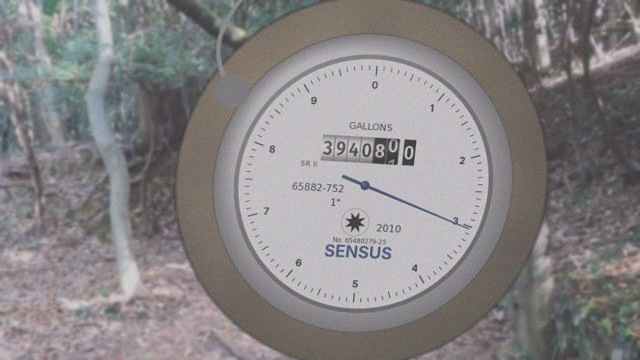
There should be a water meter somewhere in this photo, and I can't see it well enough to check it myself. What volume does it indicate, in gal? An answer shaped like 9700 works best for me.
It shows 3940803.0
